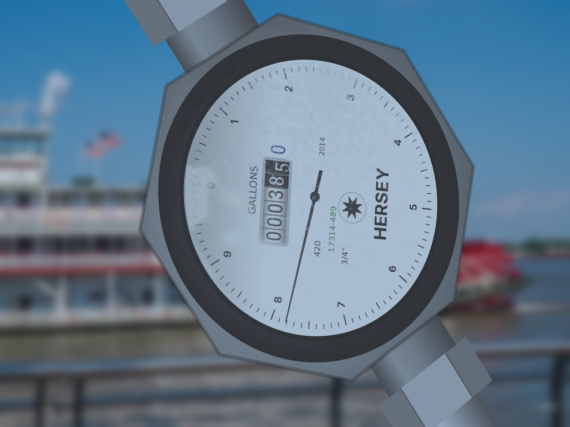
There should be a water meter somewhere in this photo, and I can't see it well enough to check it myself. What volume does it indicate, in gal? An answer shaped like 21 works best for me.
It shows 3847.8
